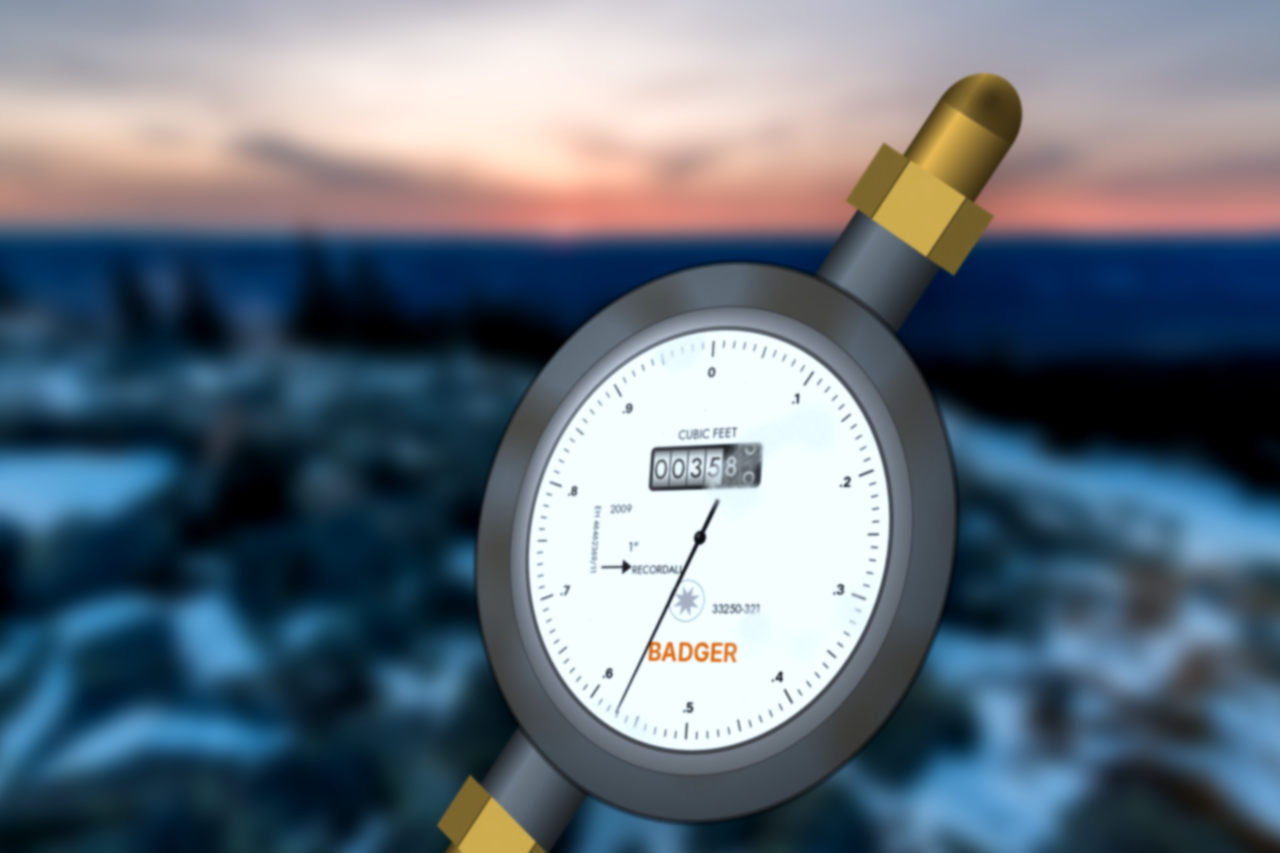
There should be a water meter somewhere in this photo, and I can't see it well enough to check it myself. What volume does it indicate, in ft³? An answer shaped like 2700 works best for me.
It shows 3588.57
